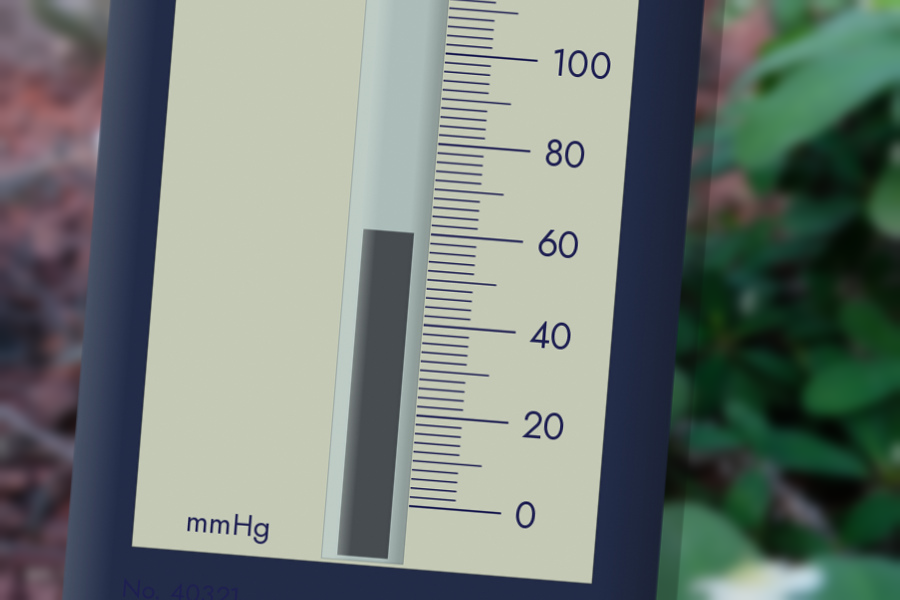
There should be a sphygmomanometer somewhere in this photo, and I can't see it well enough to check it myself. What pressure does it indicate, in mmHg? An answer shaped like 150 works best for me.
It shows 60
